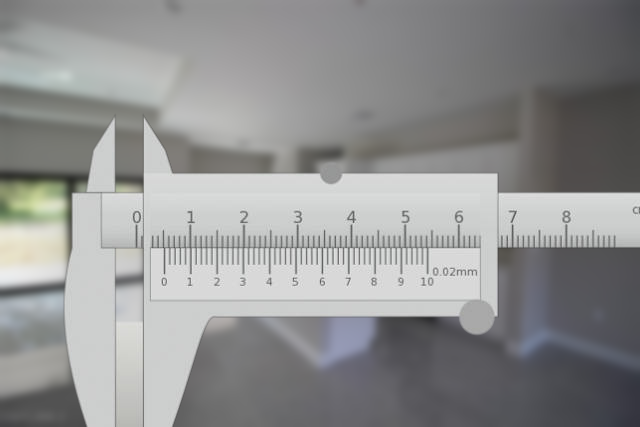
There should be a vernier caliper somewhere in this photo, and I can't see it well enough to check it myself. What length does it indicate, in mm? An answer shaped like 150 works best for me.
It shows 5.2
